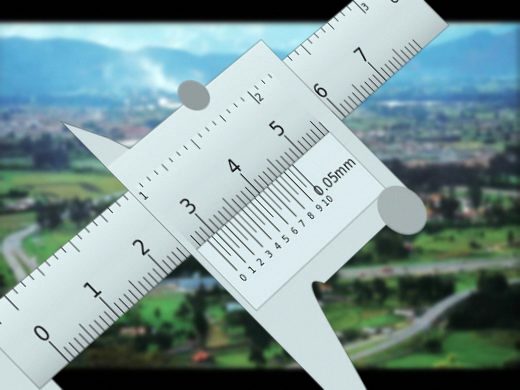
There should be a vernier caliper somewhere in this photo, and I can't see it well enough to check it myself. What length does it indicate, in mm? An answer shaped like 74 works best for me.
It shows 28.4
